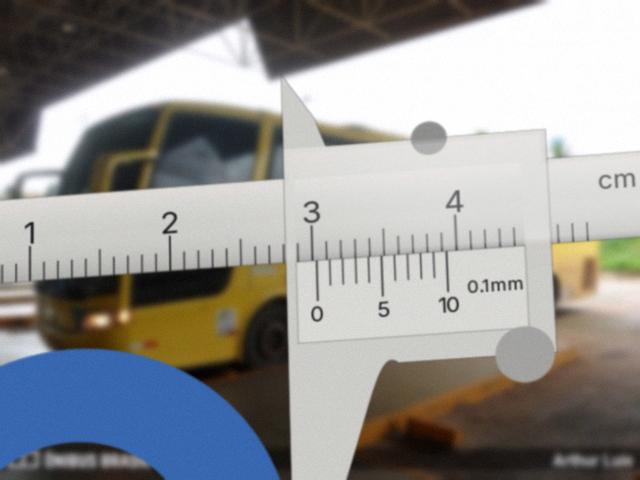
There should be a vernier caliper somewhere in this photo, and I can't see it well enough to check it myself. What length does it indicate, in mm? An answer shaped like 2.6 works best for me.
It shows 30.3
